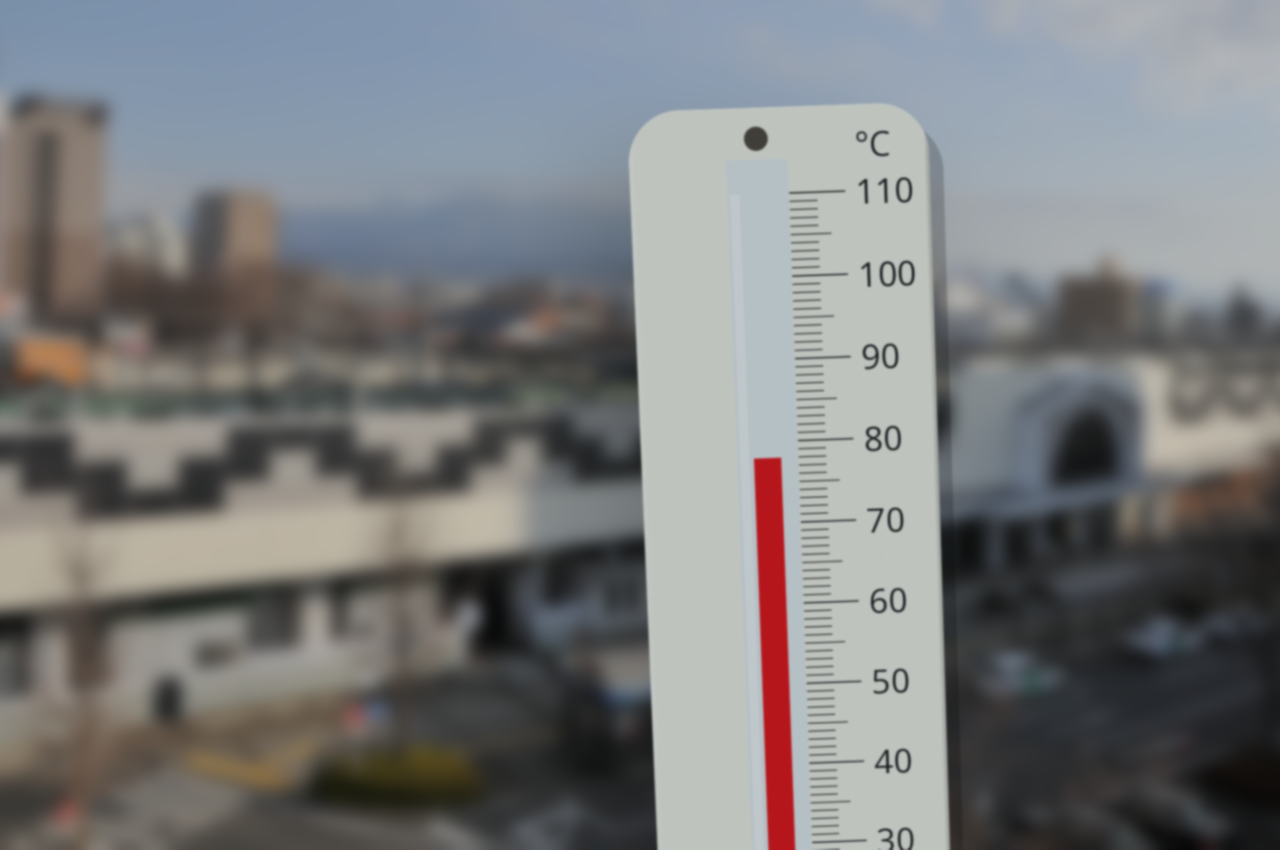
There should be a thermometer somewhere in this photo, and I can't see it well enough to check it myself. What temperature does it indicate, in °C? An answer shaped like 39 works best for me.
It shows 78
